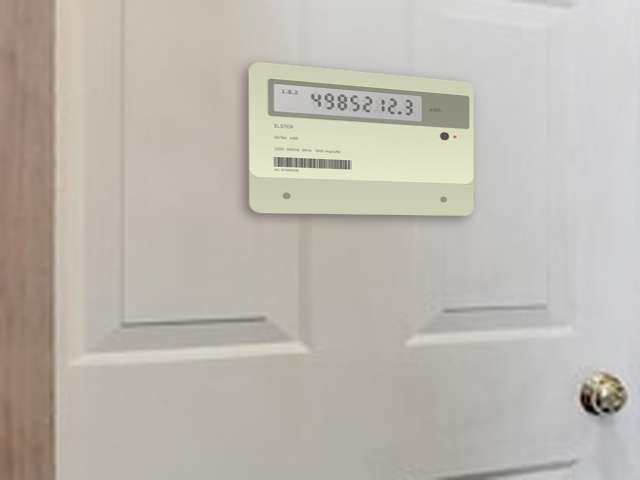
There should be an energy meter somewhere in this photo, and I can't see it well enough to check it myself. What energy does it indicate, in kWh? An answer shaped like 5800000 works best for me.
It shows 4985212.3
